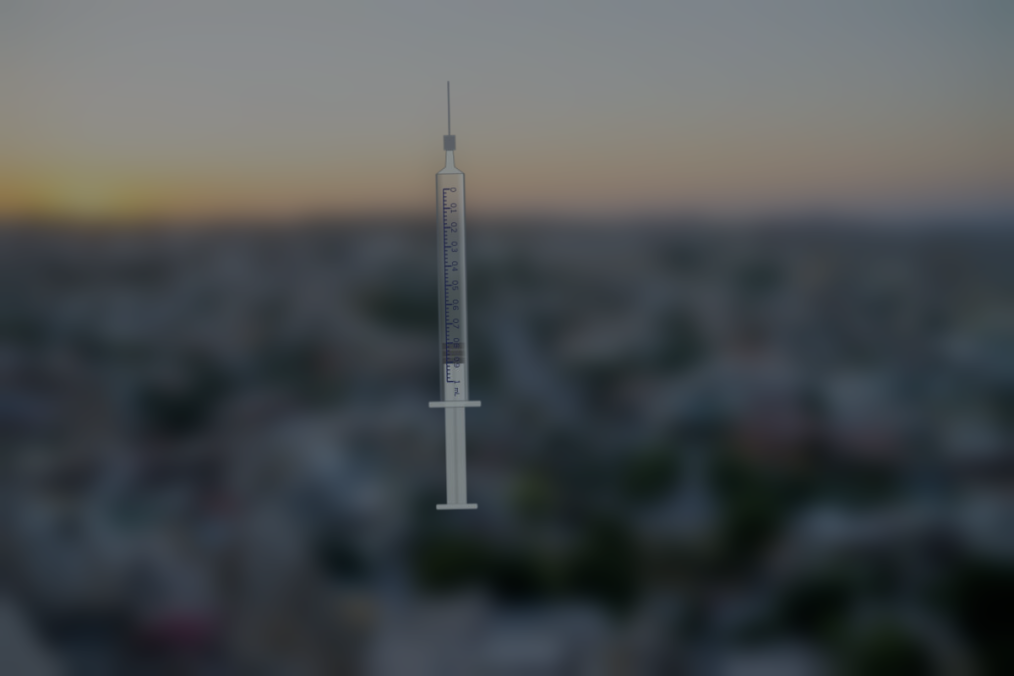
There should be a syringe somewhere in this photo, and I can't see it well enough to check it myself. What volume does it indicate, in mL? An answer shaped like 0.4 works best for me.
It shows 0.8
